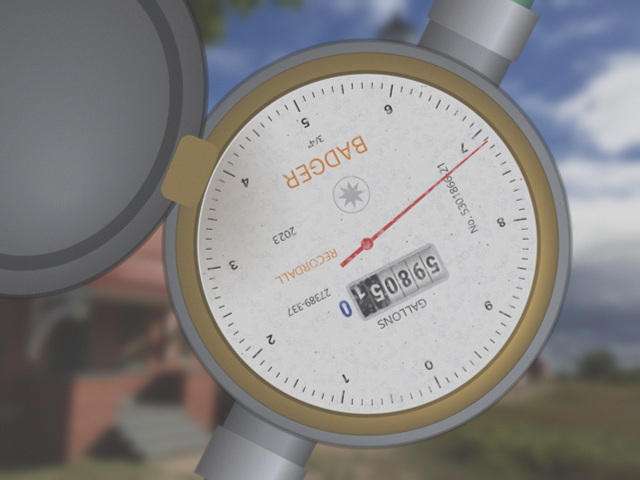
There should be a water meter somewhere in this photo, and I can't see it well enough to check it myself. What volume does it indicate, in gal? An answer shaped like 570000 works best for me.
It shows 5980507.1
